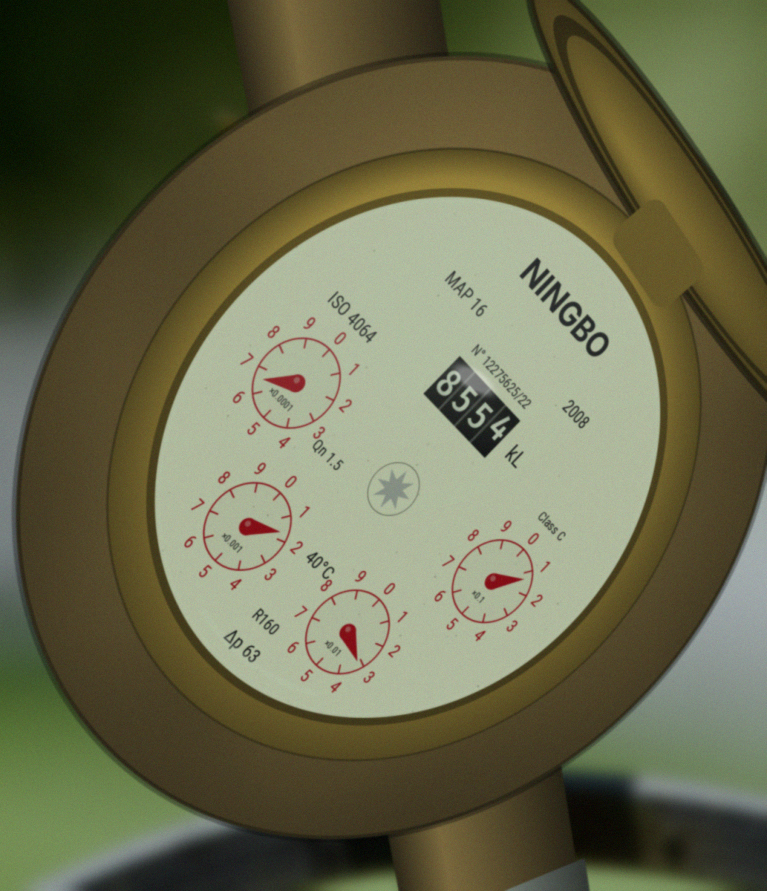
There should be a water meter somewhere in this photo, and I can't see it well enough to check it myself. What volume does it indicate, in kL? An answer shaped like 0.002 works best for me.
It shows 8554.1316
